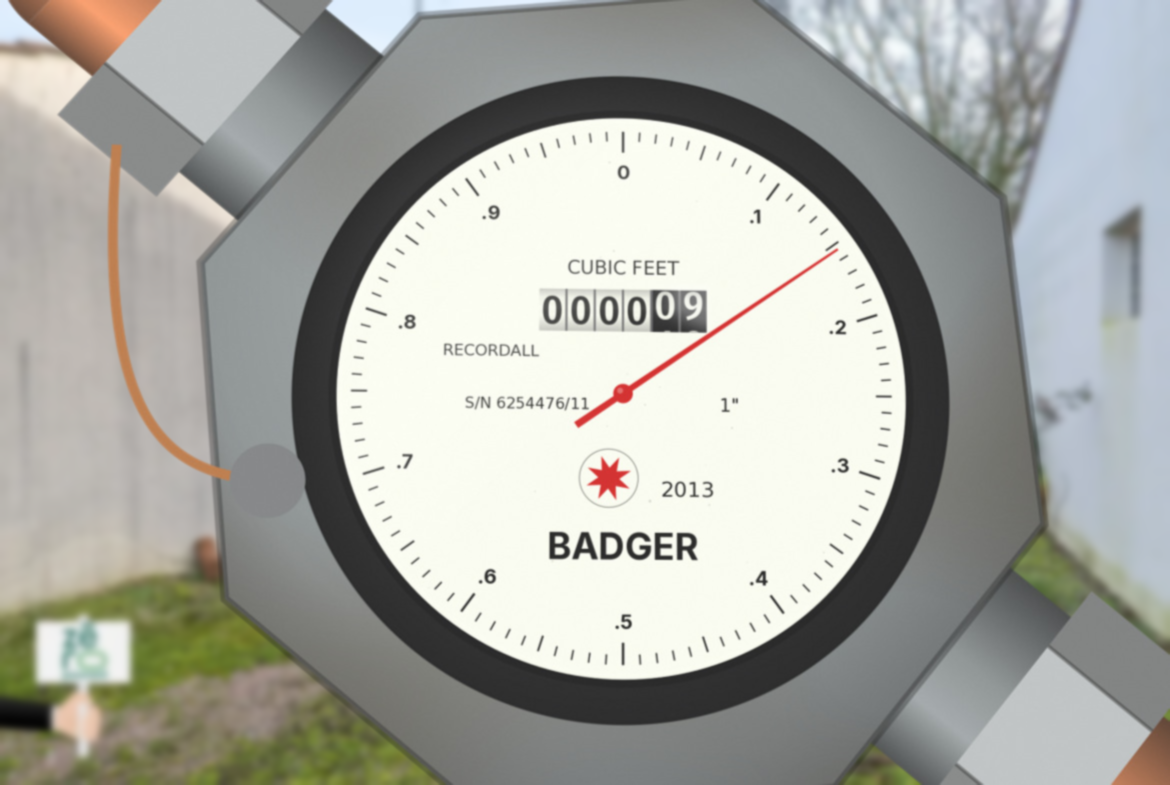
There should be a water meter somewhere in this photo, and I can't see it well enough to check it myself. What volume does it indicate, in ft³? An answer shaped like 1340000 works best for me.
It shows 9.15
